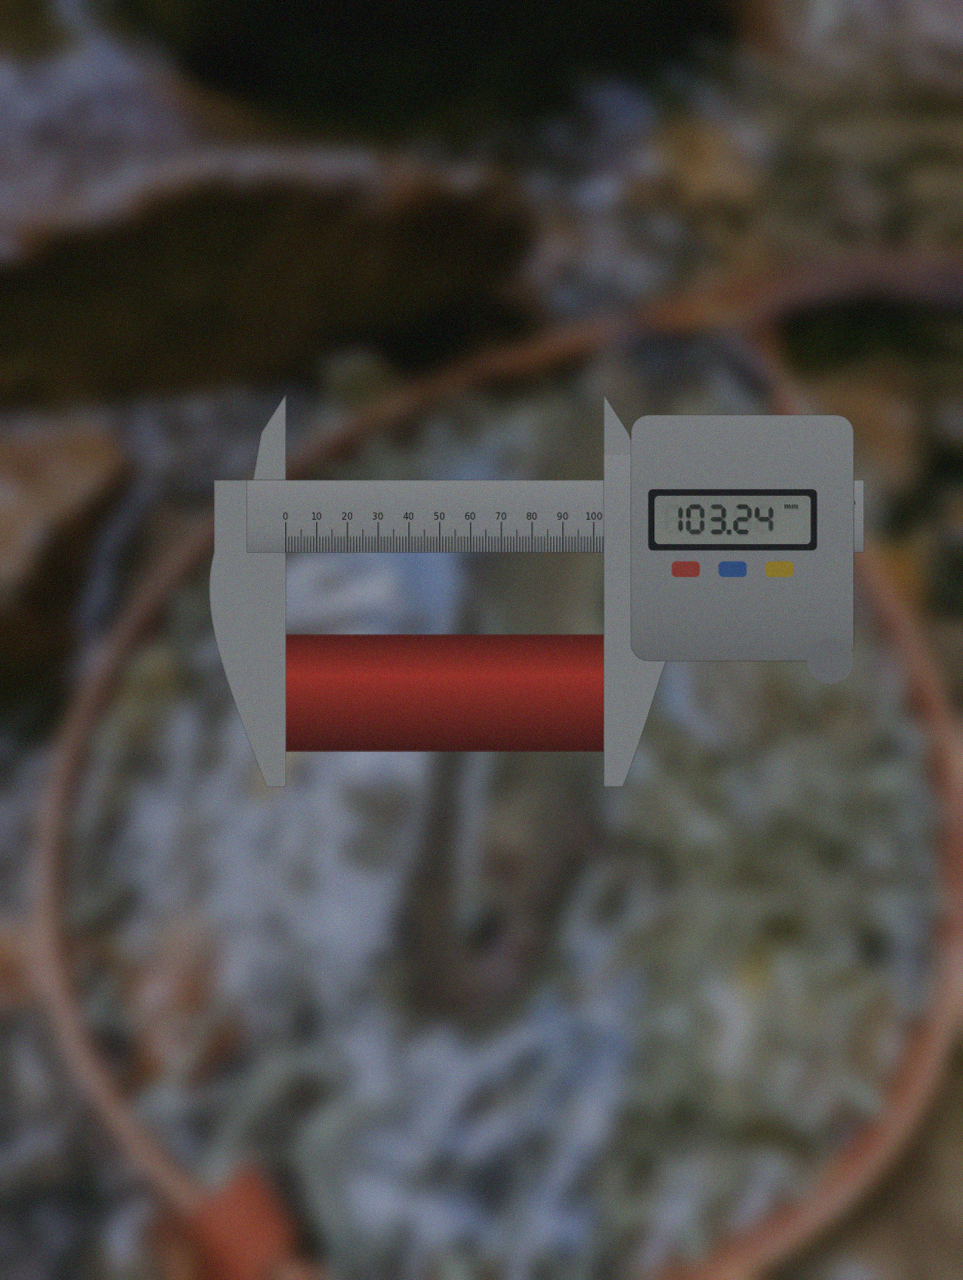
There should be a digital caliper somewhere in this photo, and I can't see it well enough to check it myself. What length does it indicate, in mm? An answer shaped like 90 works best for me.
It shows 103.24
